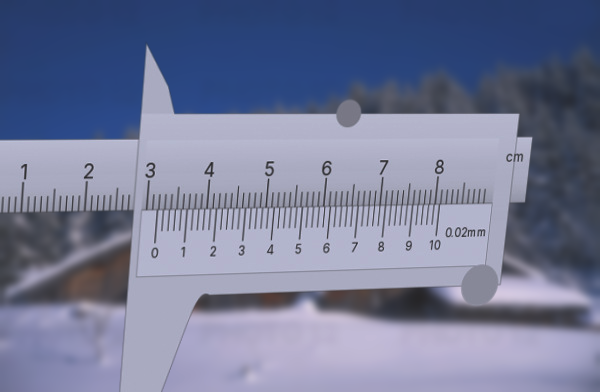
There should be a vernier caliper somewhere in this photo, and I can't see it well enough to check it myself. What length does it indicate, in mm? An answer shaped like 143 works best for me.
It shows 31.8
